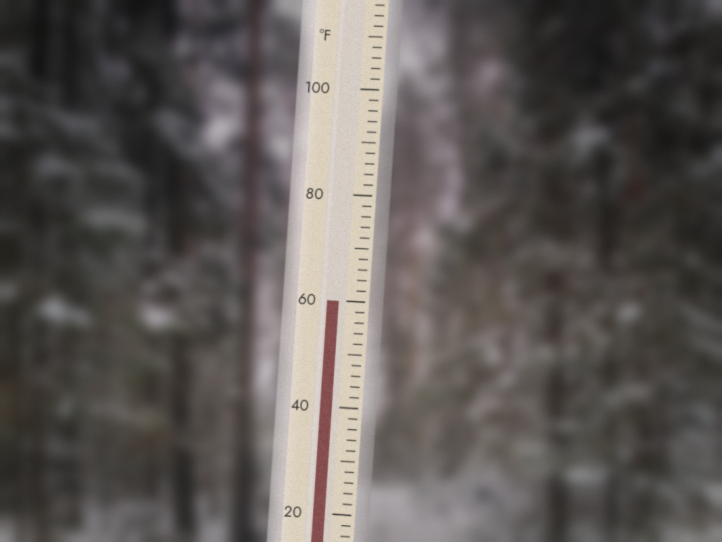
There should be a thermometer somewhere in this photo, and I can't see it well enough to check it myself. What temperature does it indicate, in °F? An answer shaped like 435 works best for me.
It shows 60
